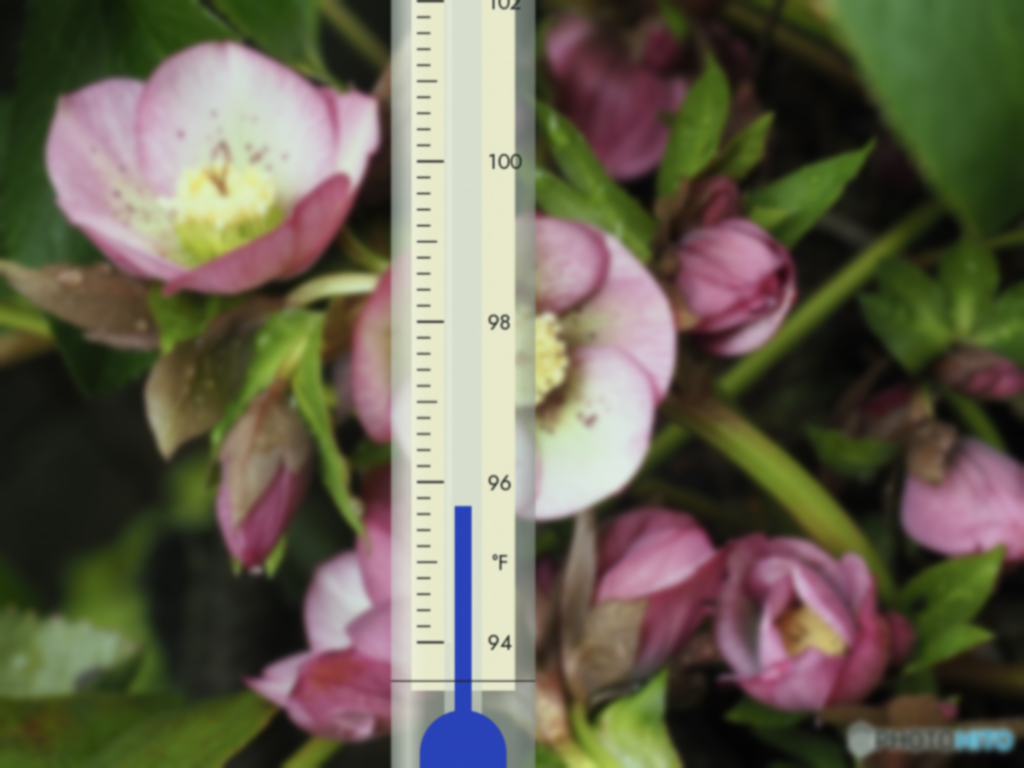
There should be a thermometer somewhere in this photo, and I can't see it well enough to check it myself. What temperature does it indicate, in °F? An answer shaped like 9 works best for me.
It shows 95.7
